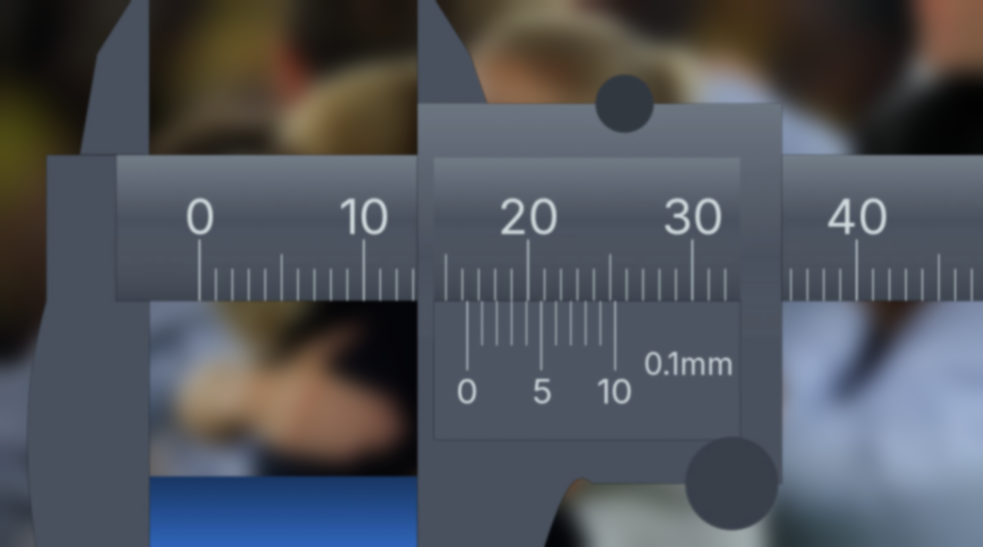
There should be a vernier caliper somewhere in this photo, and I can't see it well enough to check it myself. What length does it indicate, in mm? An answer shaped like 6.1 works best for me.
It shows 16.3
